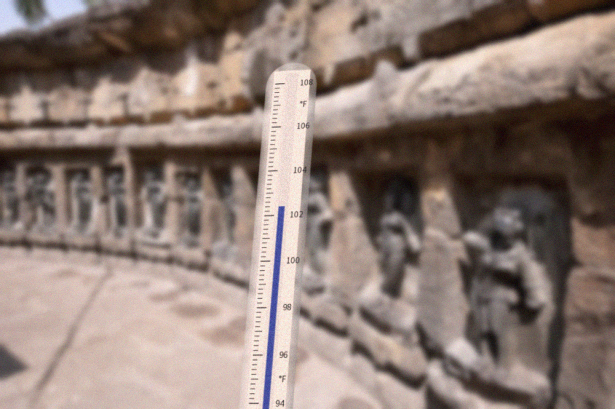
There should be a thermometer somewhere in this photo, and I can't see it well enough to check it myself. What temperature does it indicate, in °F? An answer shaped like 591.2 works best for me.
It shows 102.4
